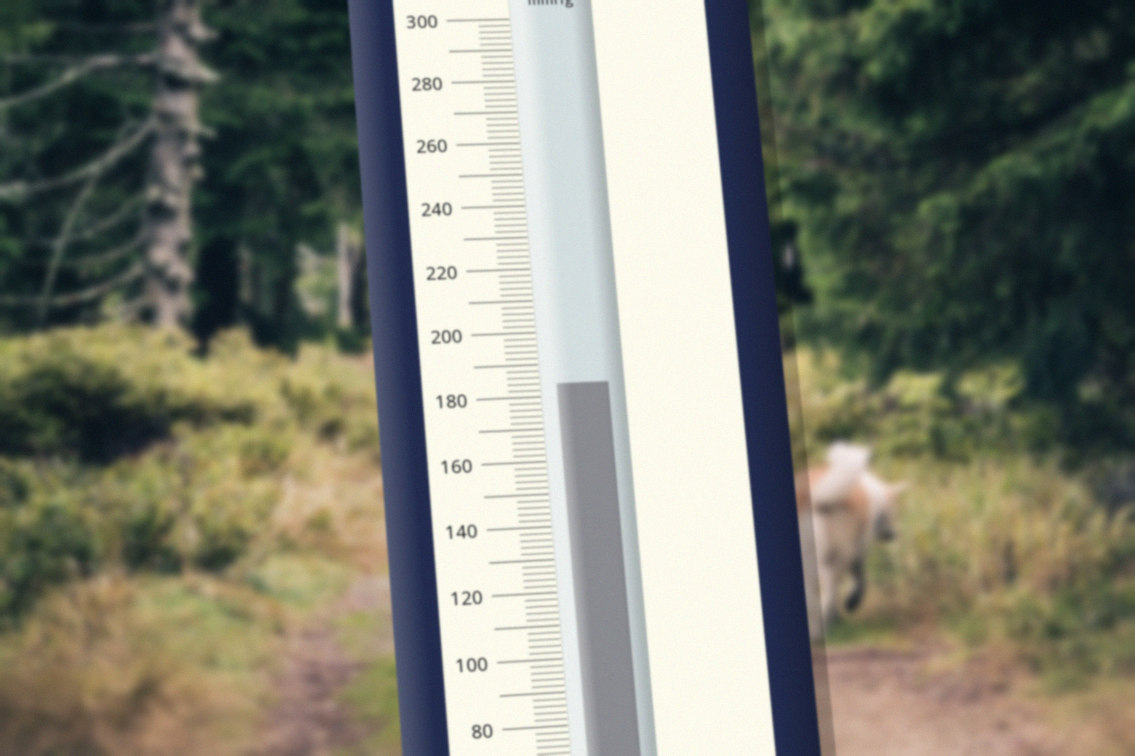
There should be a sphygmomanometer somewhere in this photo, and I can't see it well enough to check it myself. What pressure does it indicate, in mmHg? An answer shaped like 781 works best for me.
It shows 184
